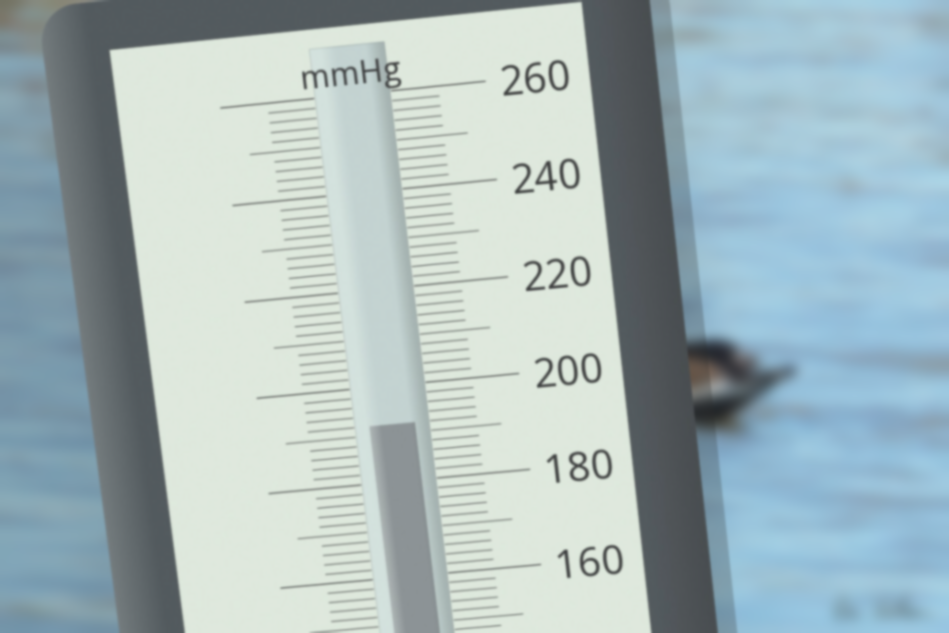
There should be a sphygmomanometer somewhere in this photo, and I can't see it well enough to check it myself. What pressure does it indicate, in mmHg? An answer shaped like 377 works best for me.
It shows 192
